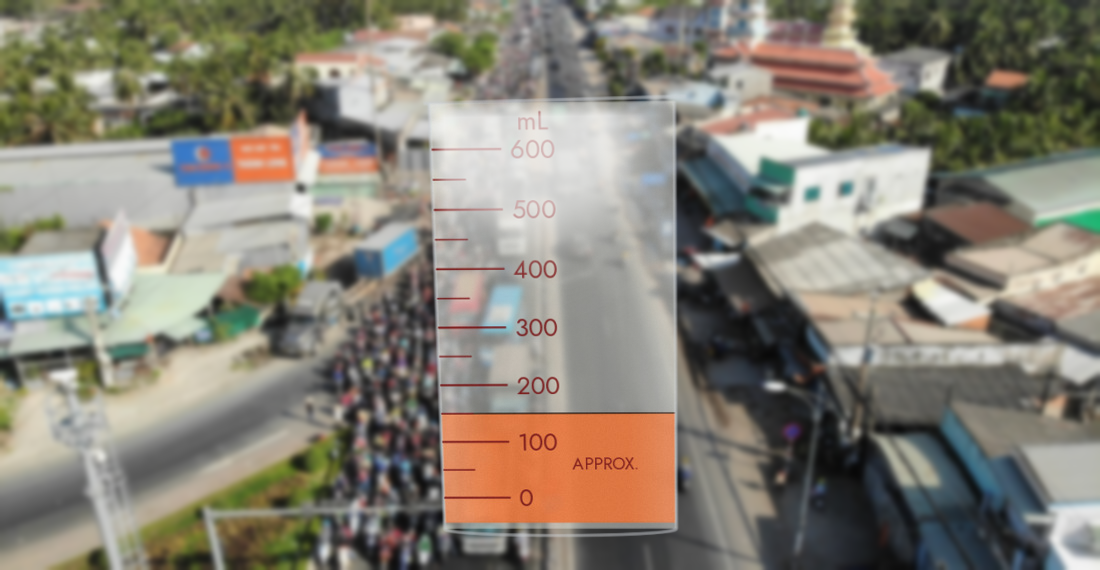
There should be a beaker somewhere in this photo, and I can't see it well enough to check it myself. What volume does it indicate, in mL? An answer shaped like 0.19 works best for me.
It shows 150
